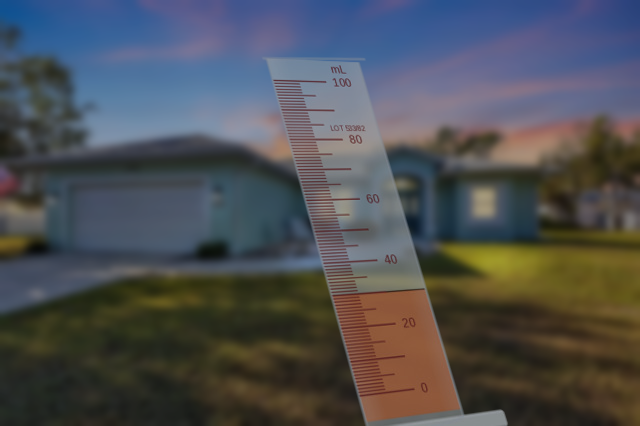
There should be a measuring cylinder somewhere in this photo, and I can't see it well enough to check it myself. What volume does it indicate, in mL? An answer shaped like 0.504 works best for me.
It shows 30
